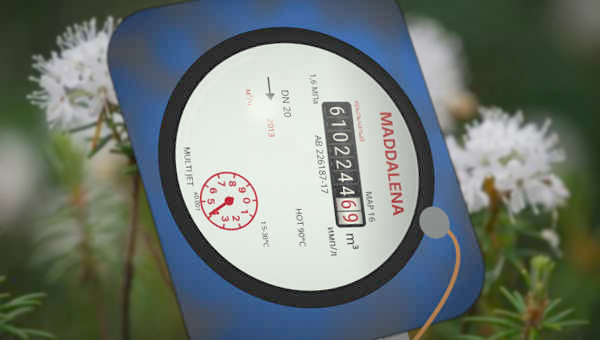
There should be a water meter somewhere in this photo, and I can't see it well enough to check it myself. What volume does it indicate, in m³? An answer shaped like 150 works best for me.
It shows 6102244.694
